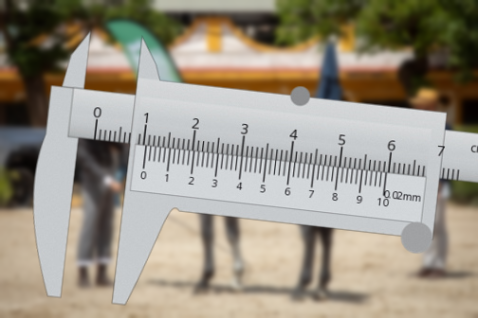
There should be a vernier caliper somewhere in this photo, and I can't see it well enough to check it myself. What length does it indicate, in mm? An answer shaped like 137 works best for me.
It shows 10.5
